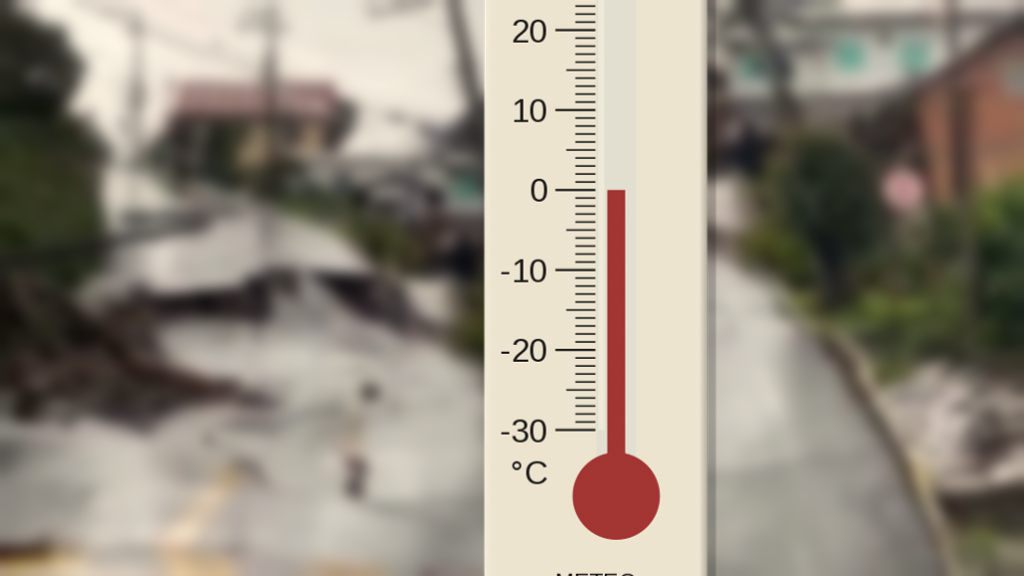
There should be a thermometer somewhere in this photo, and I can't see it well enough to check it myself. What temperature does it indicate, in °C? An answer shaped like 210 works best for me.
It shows 0
